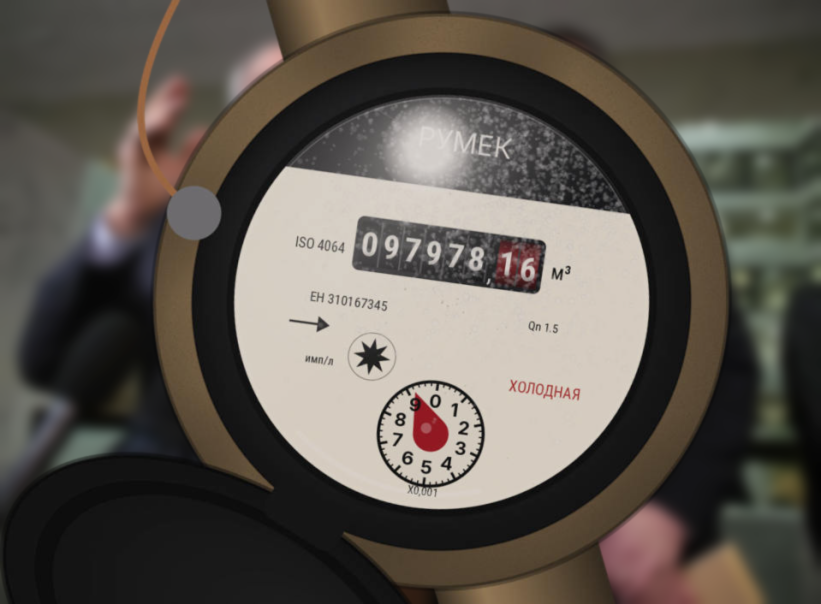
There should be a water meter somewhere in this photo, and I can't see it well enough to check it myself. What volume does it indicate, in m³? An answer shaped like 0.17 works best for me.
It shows 97978.159
